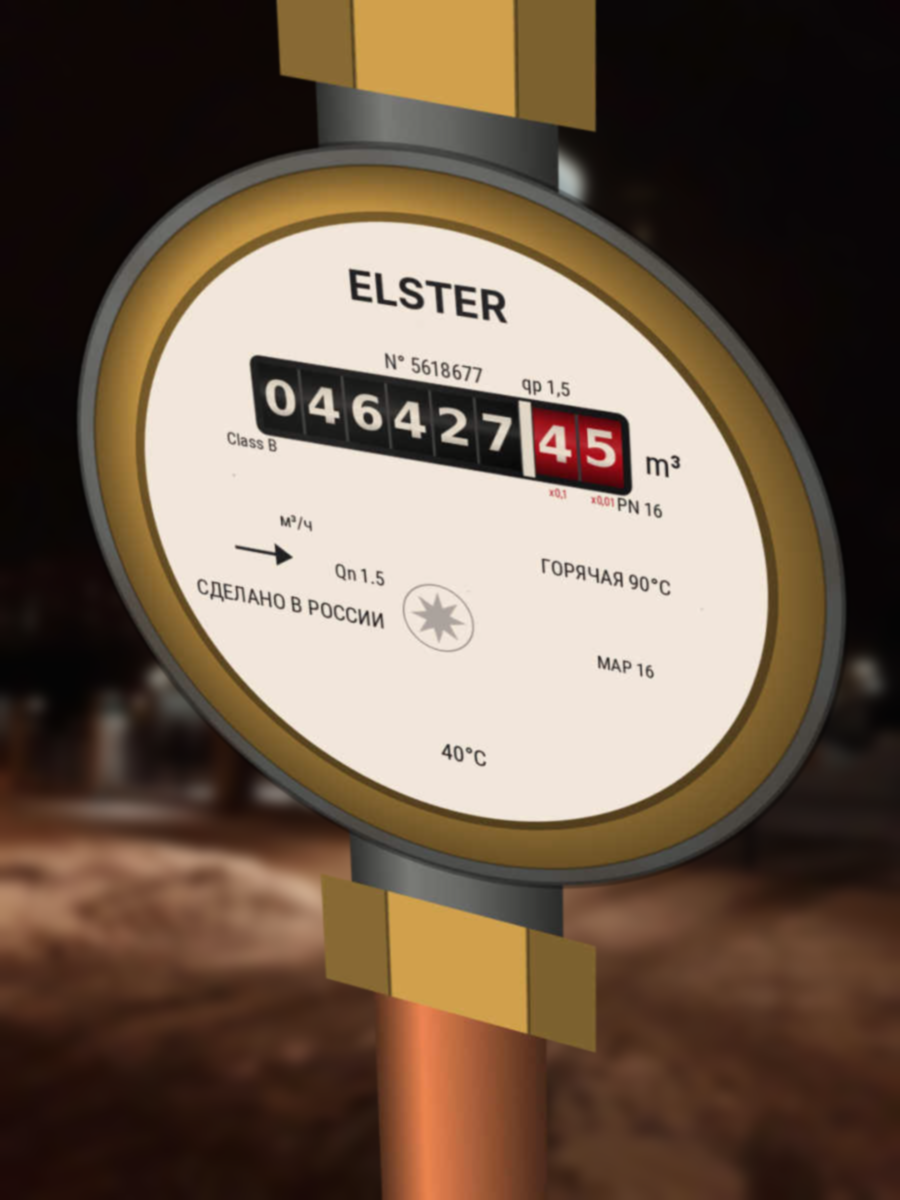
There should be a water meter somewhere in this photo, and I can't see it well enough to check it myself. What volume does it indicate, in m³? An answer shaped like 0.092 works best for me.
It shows 46427.45
